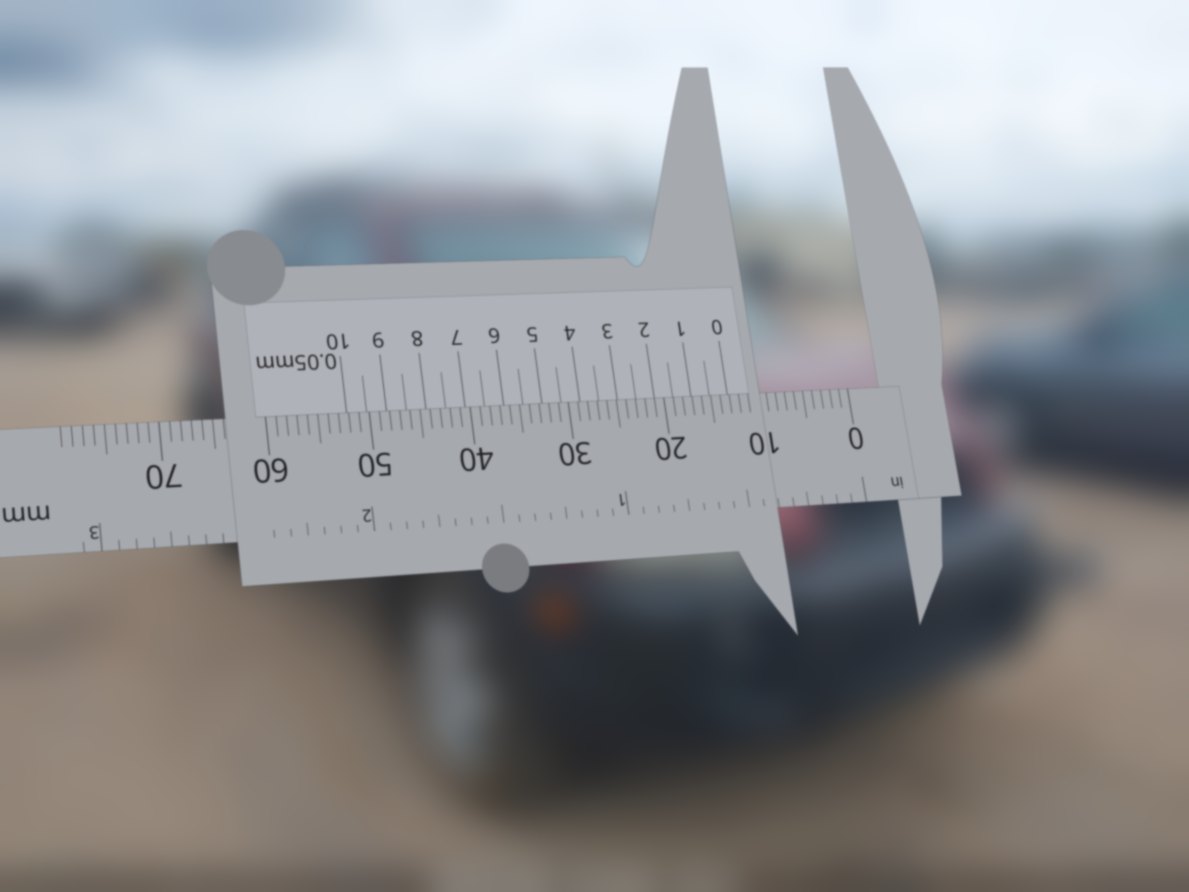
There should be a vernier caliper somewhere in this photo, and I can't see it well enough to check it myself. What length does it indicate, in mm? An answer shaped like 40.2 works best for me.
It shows 13.2
